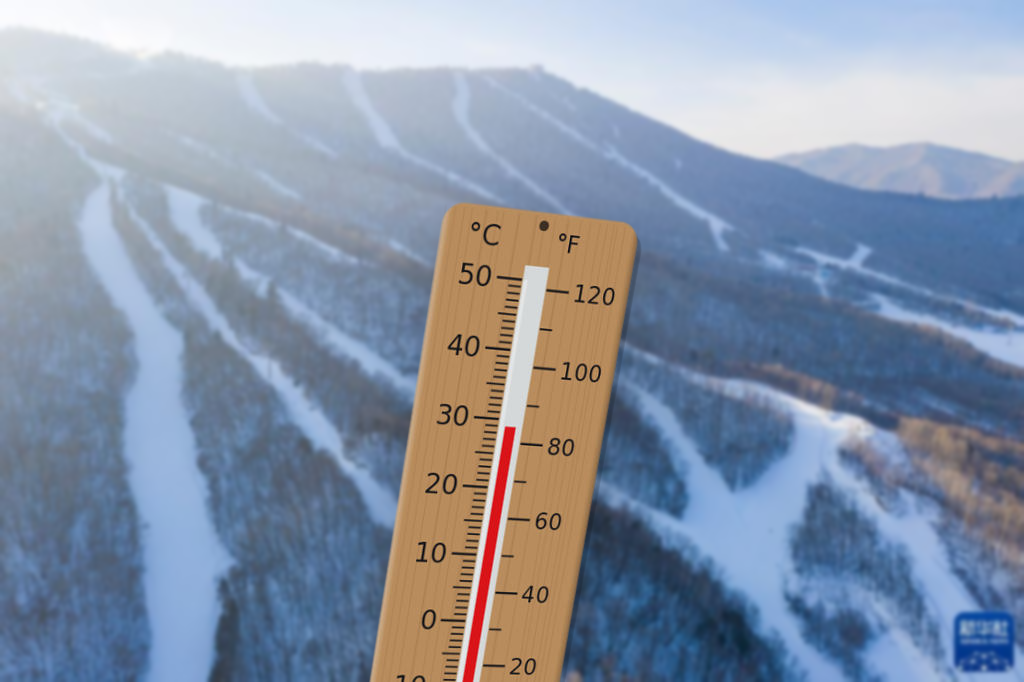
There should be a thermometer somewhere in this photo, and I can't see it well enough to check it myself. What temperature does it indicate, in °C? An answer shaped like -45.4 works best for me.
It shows 29
